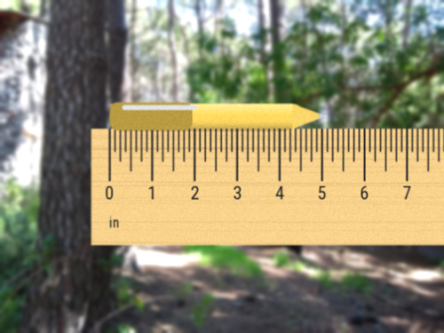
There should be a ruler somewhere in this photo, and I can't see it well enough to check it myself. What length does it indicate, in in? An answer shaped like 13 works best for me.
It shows 5.125
